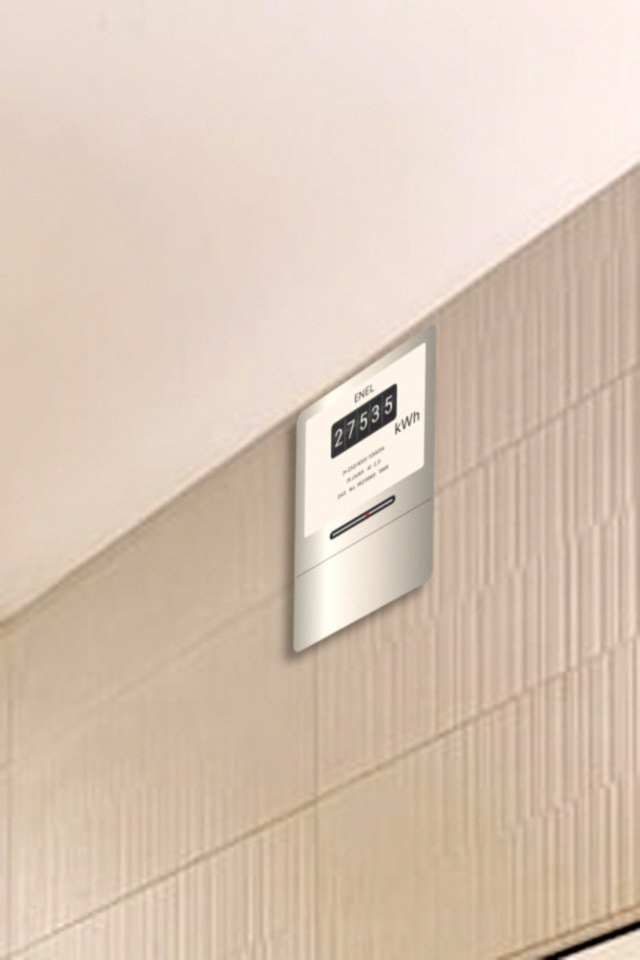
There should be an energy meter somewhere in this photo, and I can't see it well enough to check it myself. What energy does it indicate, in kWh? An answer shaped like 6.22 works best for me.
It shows 27535
